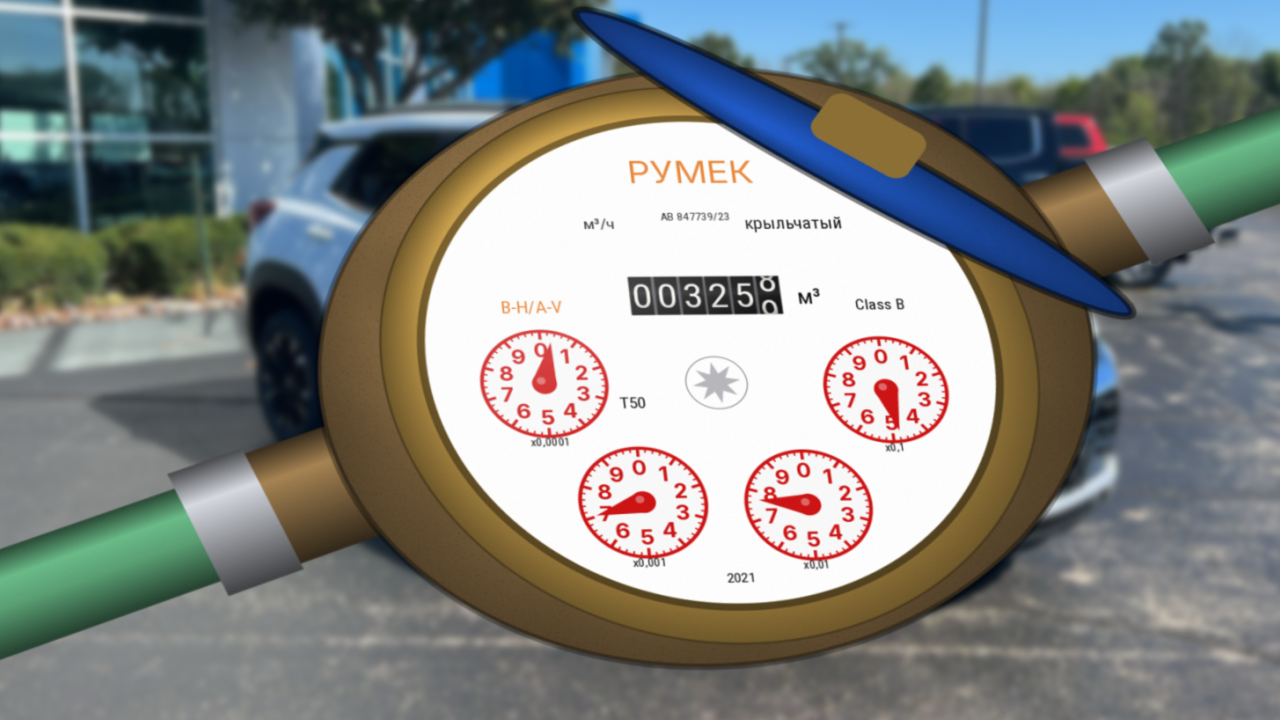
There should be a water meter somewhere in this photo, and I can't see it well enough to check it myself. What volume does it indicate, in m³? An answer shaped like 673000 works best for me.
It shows 3258.4770
